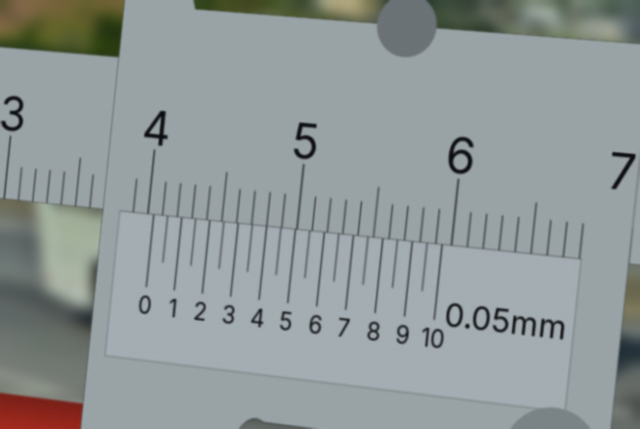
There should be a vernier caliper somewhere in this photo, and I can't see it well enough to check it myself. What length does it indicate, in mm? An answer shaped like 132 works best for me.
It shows 40.4
